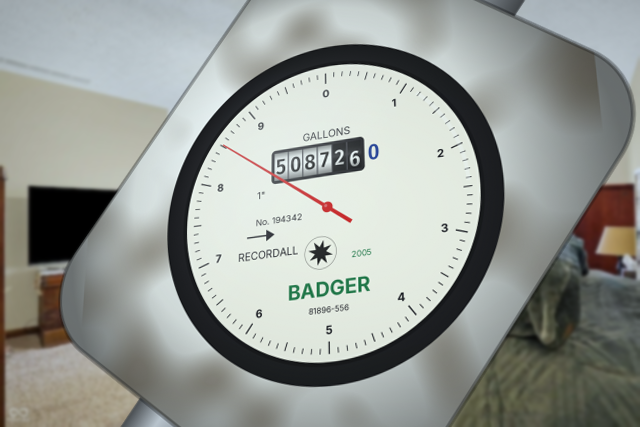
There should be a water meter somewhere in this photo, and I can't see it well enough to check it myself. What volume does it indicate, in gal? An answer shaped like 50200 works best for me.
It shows 5087258.5
